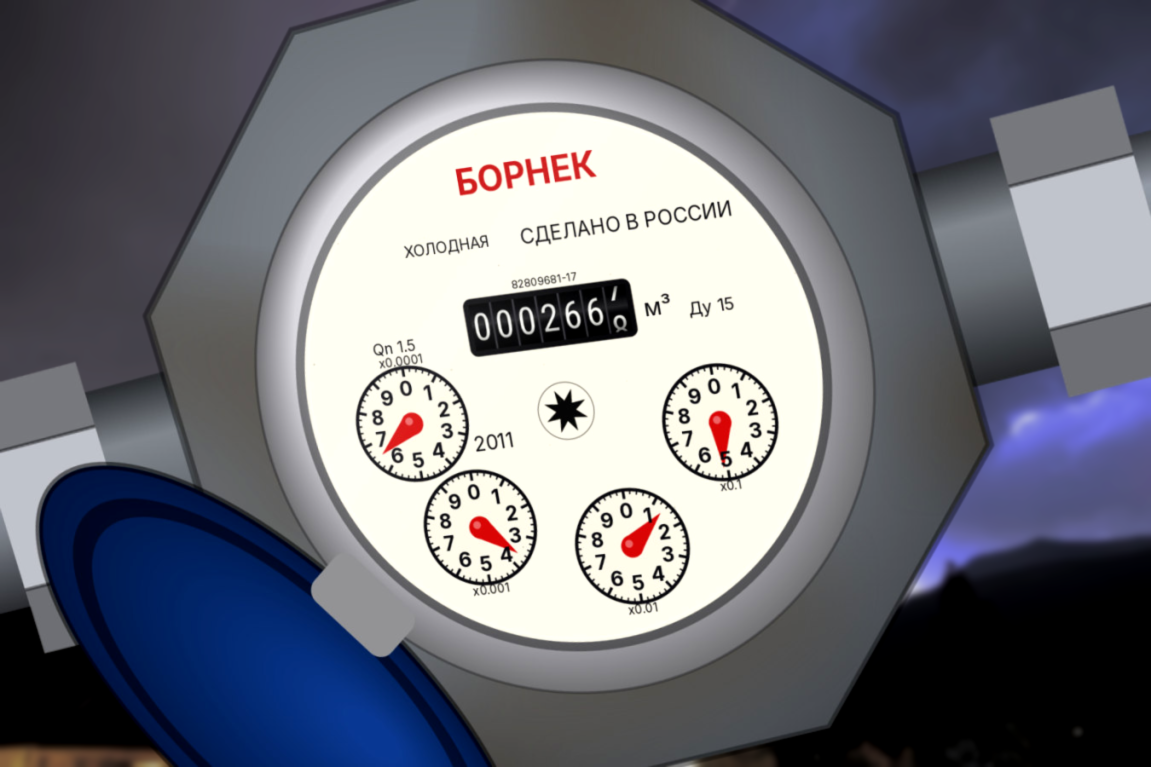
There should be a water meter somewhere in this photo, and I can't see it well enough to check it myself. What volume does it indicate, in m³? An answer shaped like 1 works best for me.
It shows 2667.5136
